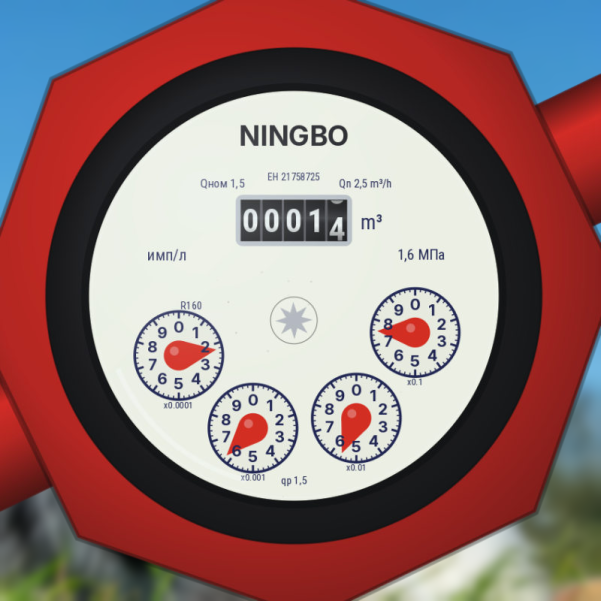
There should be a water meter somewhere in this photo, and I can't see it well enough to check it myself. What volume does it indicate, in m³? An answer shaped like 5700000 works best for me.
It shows 13.7562
